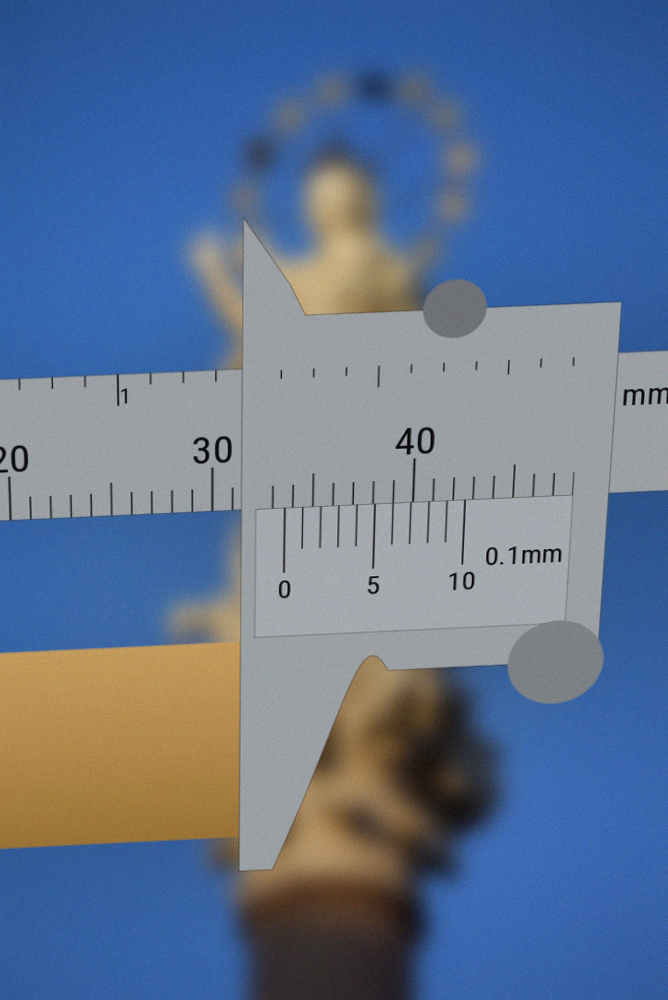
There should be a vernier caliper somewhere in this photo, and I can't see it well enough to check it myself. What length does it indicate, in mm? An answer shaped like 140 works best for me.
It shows 33.6
